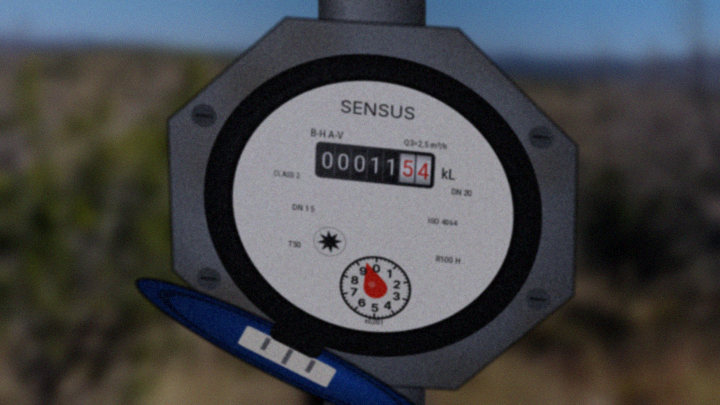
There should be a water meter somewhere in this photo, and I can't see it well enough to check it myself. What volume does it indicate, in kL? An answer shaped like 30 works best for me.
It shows 11.539
